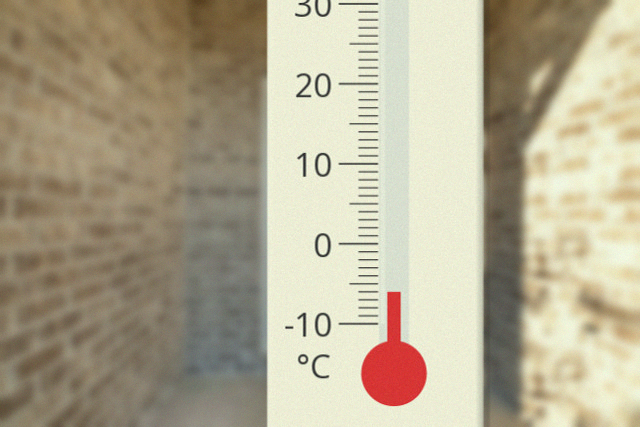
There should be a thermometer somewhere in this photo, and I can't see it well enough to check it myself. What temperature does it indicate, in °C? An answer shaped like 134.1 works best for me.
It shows -6
